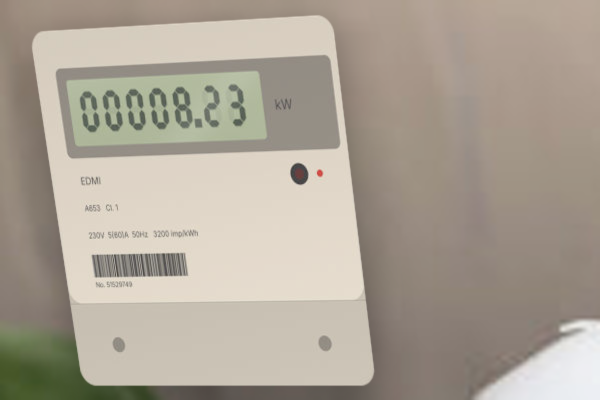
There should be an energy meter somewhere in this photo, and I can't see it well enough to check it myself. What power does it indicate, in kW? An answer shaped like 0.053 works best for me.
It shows 8.23
